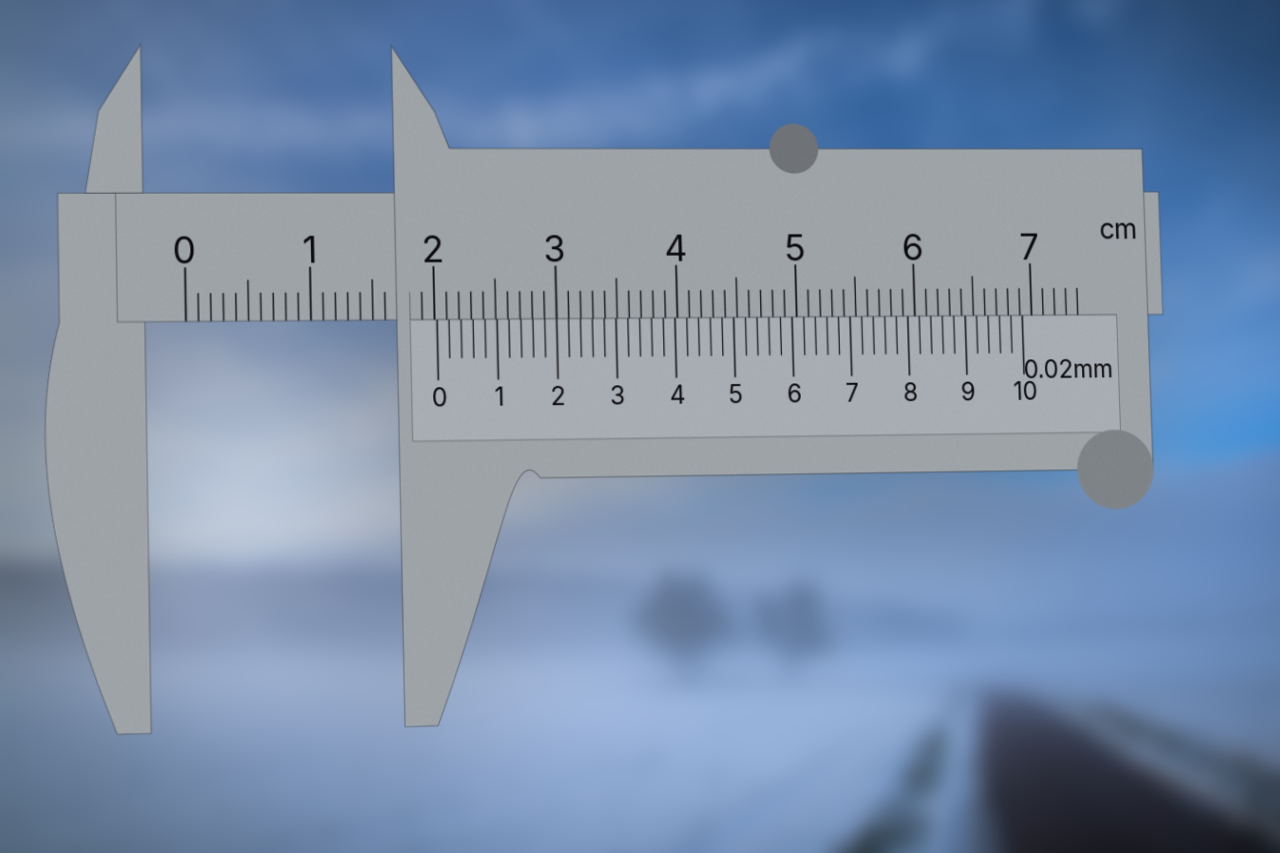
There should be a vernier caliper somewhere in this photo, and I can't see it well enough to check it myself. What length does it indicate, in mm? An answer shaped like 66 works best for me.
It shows 20.2
